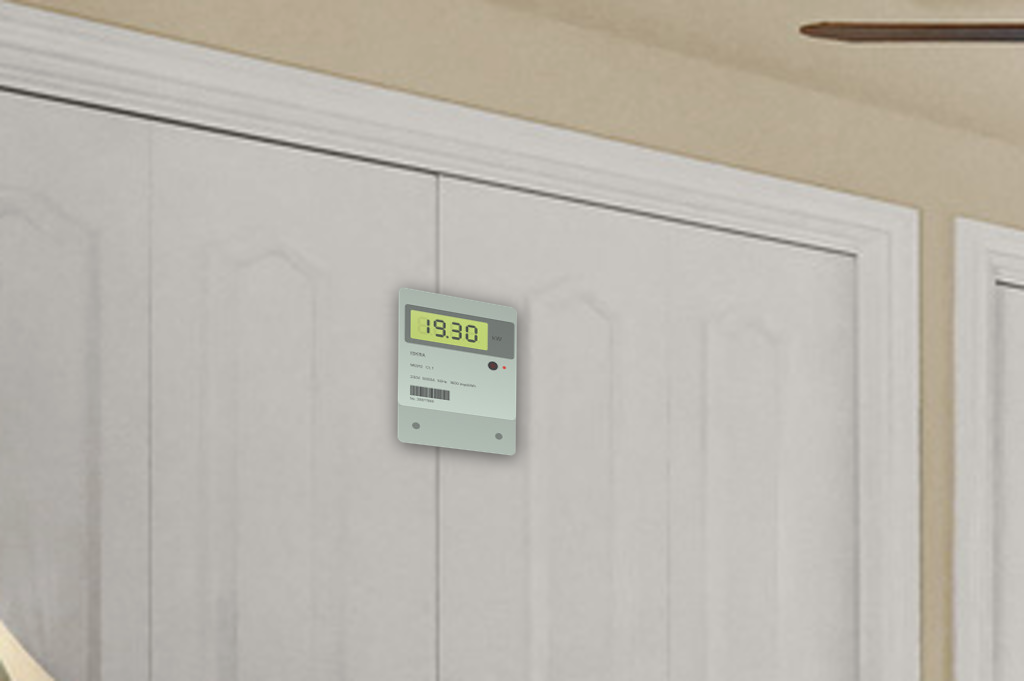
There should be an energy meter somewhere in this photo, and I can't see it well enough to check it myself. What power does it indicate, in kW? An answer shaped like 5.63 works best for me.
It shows 19.30
